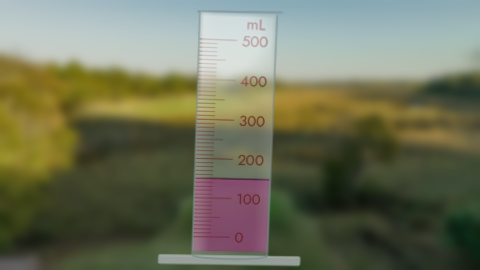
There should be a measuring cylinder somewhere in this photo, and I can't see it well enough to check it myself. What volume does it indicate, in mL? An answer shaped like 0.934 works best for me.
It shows 150
